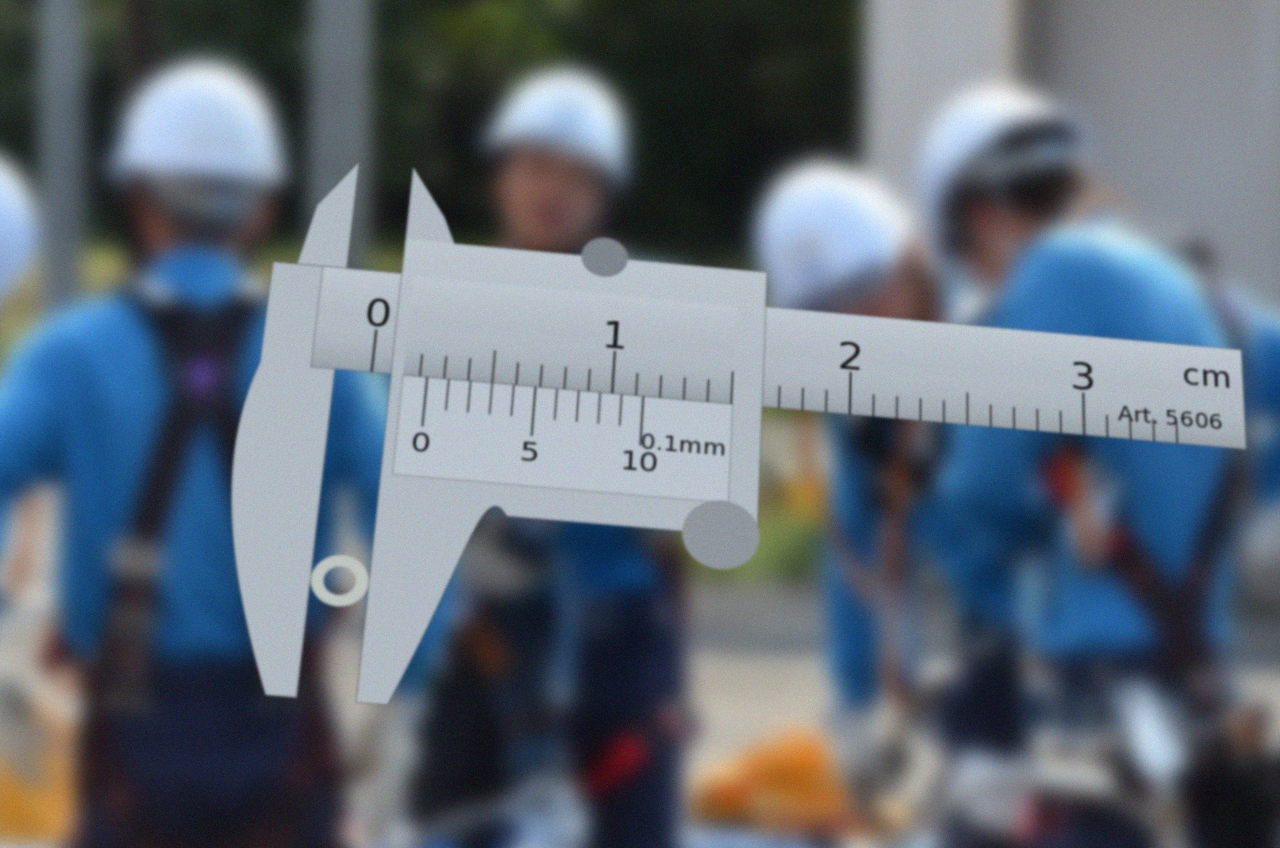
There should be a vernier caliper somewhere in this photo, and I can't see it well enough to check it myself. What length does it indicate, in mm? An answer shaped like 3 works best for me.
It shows 2.3
